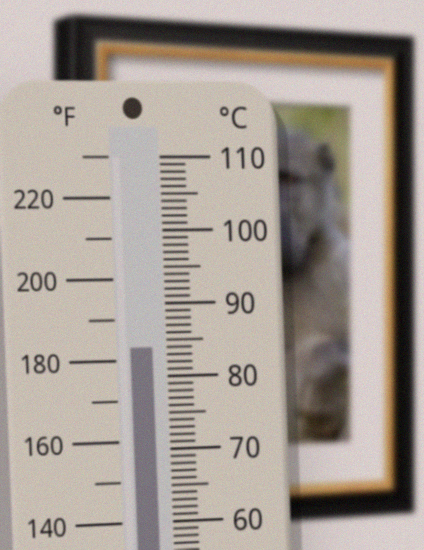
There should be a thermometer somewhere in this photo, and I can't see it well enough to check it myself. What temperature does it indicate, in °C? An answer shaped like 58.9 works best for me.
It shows 84
